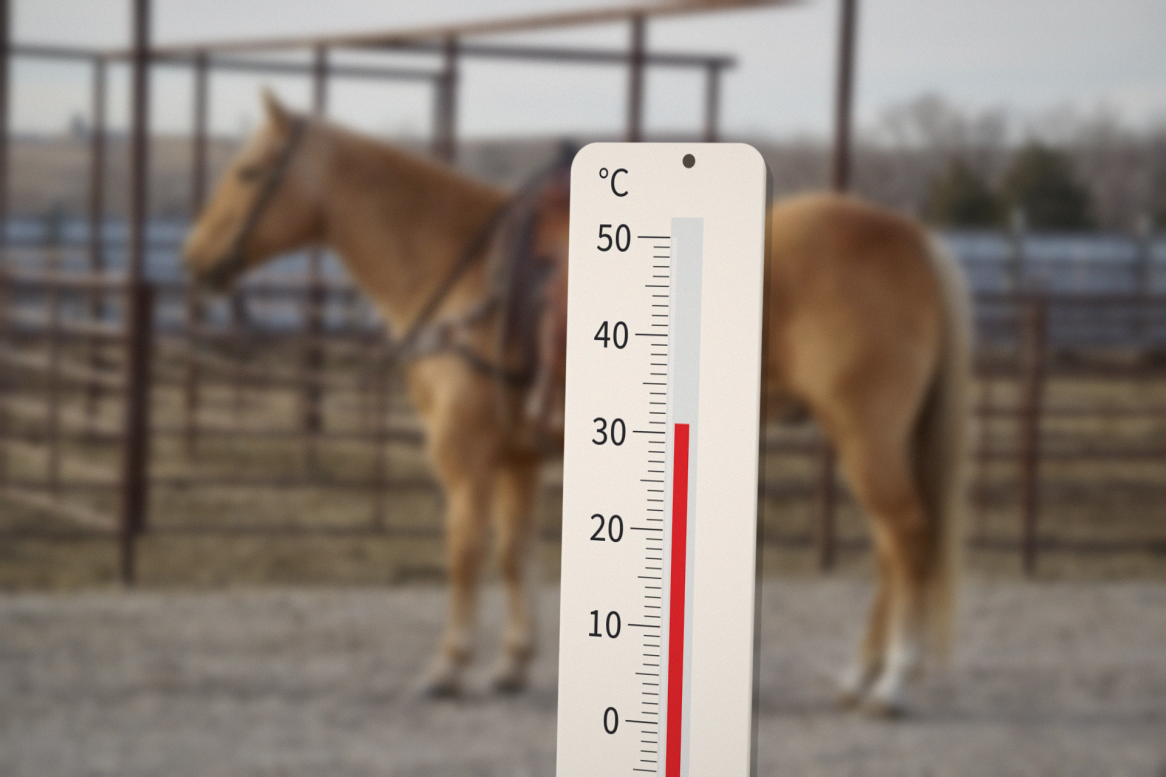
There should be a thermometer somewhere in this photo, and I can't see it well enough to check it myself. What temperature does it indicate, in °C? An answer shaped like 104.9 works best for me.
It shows 31
